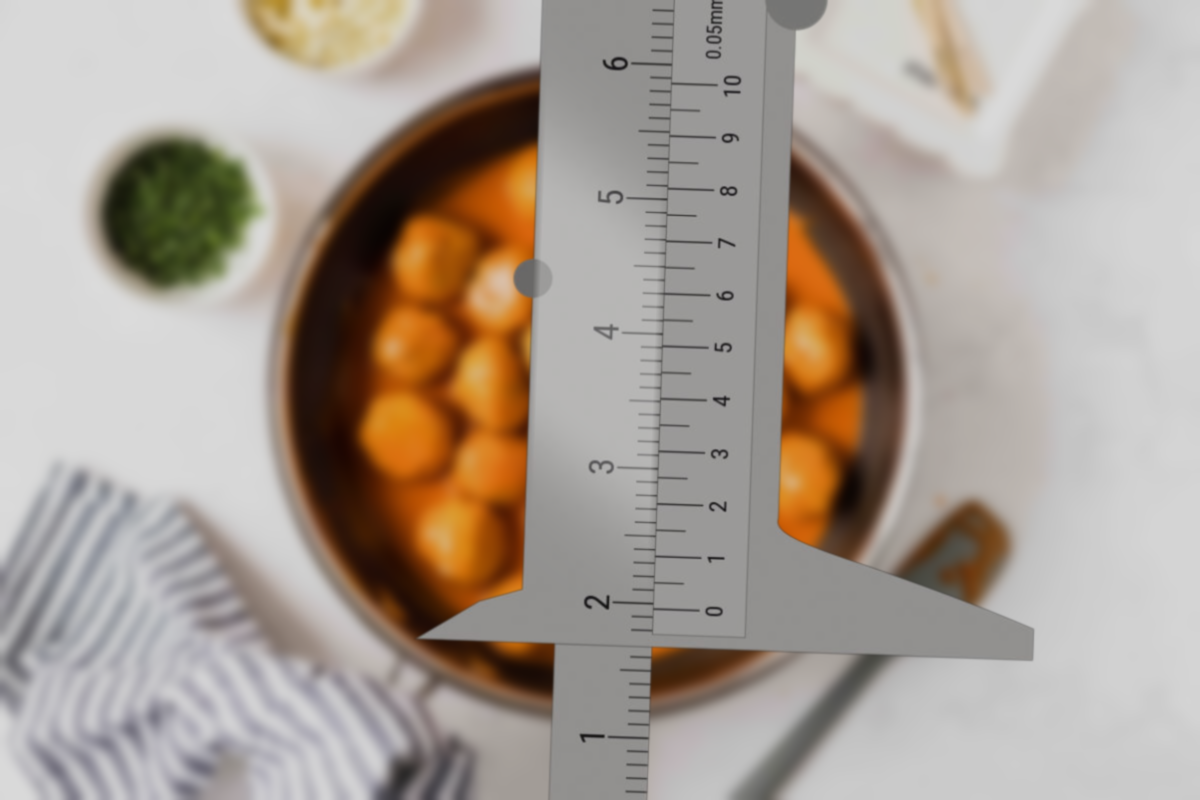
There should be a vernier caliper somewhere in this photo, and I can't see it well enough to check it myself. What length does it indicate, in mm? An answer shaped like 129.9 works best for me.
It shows 19.6
